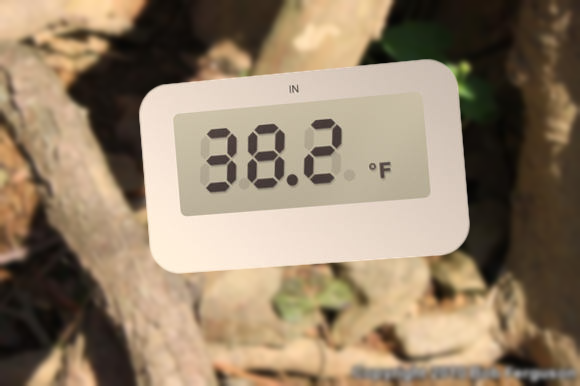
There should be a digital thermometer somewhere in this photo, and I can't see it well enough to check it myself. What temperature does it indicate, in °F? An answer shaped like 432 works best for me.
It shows 38.2
